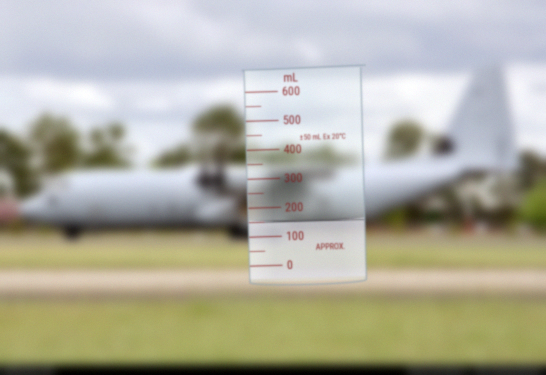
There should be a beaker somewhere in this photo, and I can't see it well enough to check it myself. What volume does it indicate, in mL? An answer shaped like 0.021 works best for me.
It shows 150
